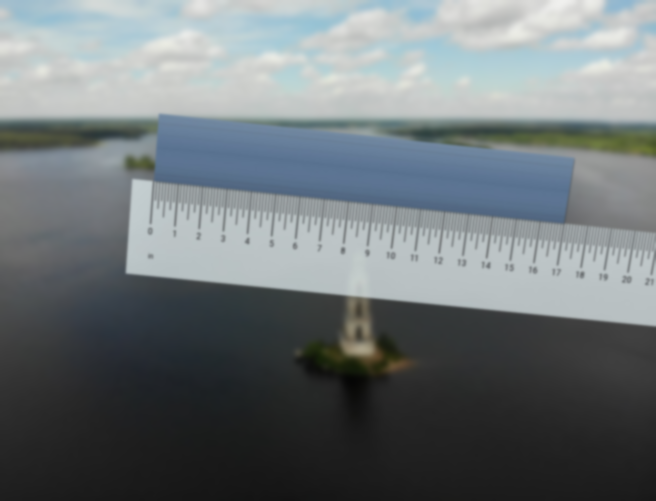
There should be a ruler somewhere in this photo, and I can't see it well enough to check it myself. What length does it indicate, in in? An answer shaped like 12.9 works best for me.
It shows 17
